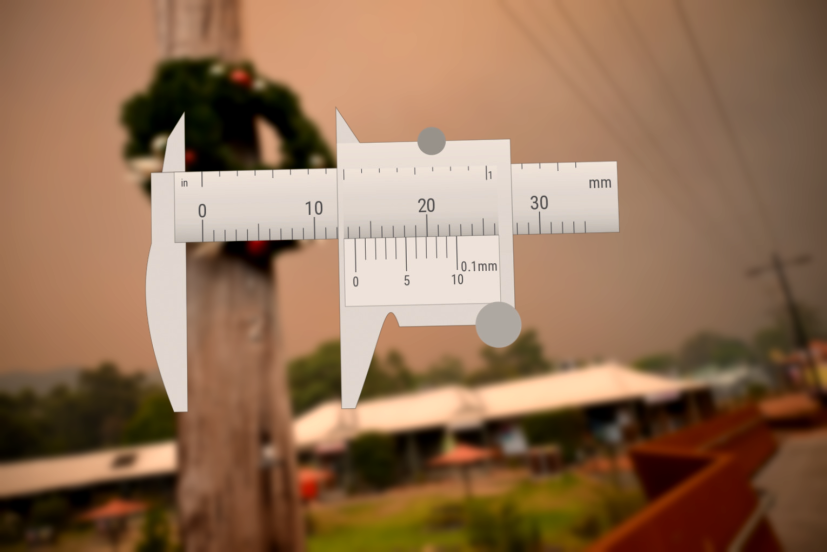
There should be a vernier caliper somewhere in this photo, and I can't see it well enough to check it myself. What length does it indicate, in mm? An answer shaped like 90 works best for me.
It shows 13.6
